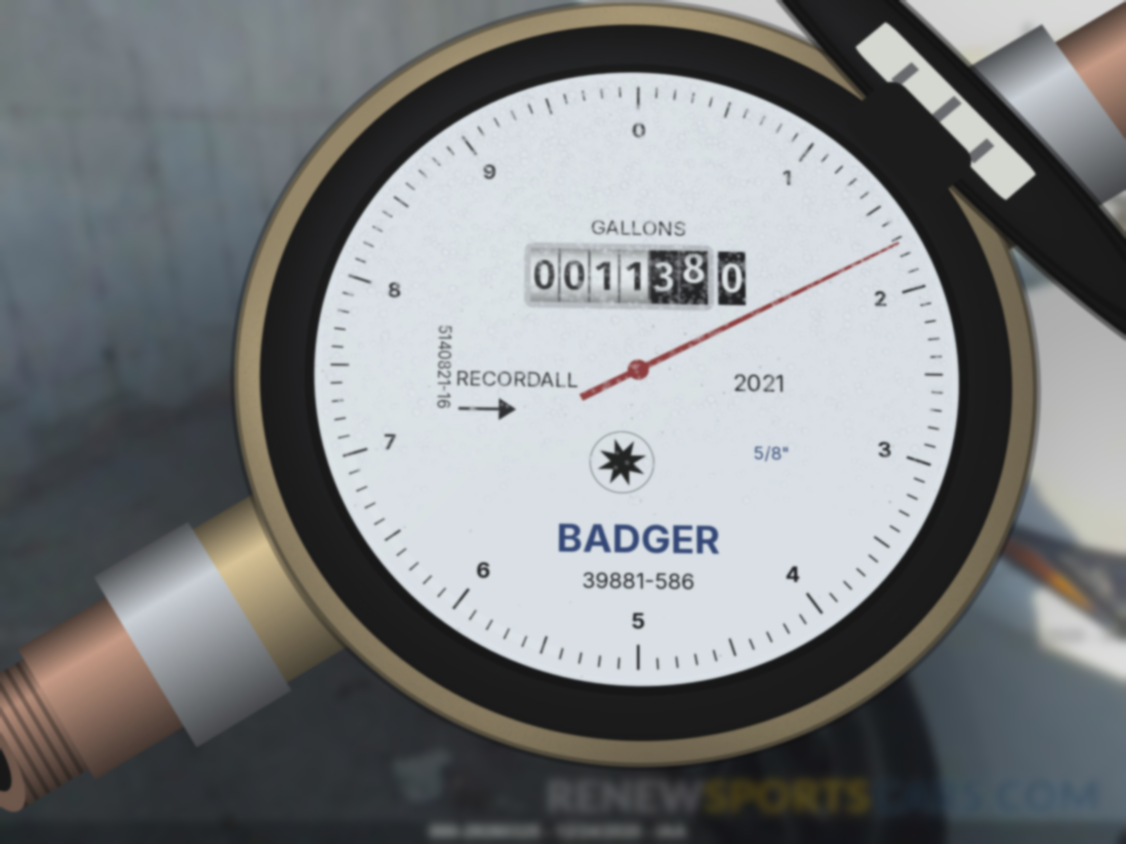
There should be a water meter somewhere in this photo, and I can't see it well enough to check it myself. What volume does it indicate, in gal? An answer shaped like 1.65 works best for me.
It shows 11381.7
